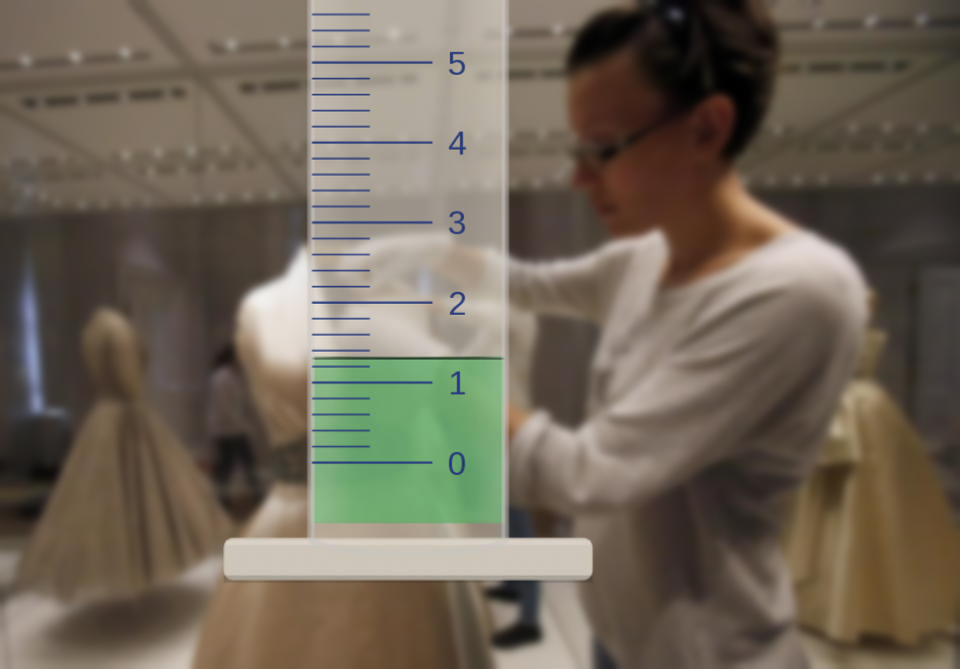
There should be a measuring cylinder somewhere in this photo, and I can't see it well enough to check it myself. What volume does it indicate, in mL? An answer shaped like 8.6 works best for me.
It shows 1.3
